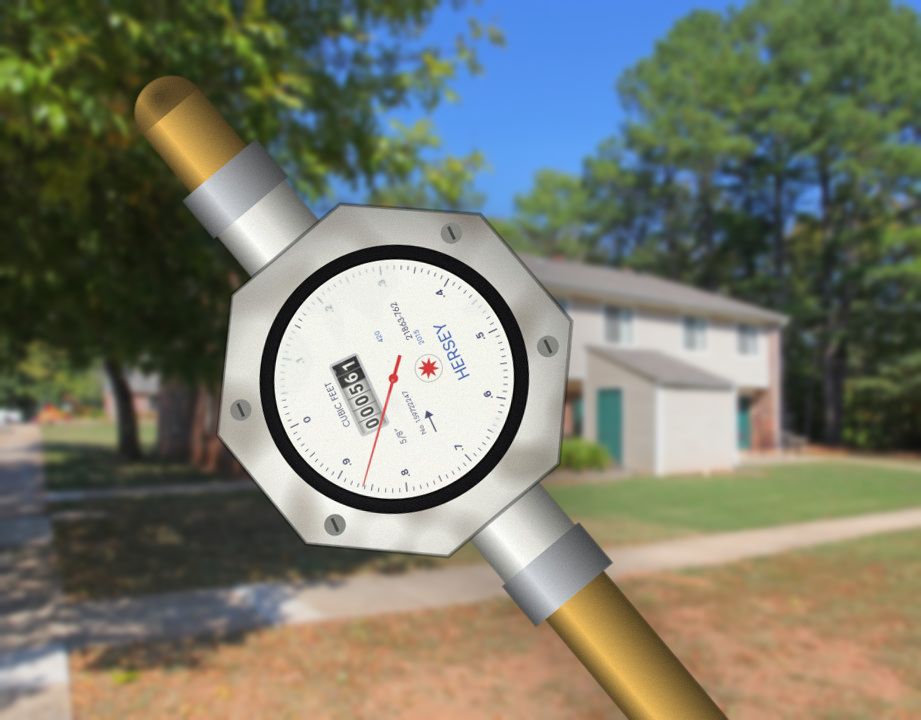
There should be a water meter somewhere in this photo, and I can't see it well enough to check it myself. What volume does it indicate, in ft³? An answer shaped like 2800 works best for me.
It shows 560.86
